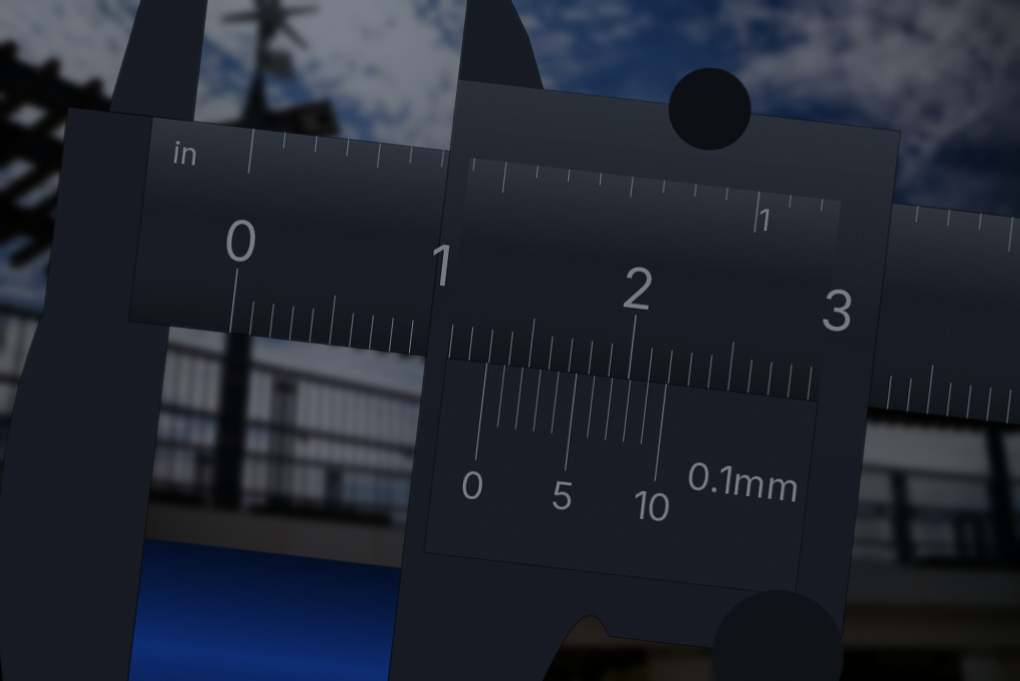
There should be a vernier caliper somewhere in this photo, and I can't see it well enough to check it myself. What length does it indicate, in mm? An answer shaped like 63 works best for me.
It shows 12.9
